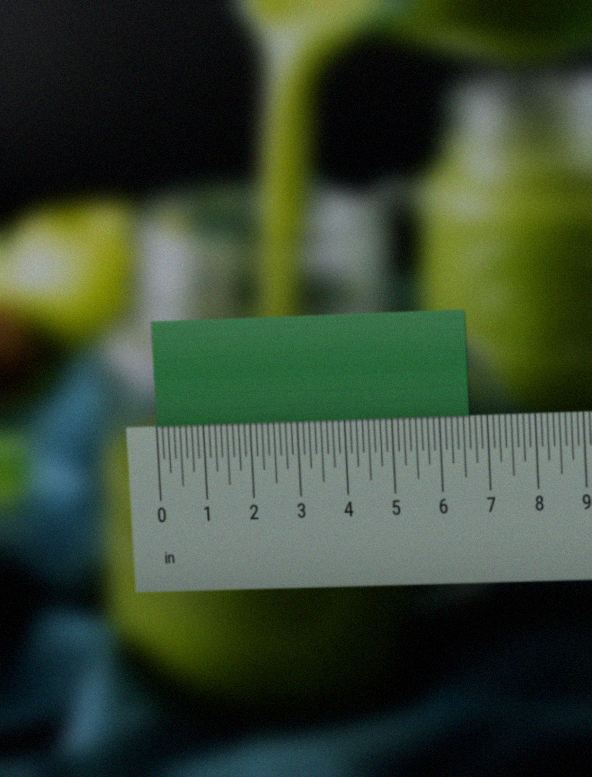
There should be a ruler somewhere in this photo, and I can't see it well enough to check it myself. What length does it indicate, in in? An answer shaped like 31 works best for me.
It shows 6.625
